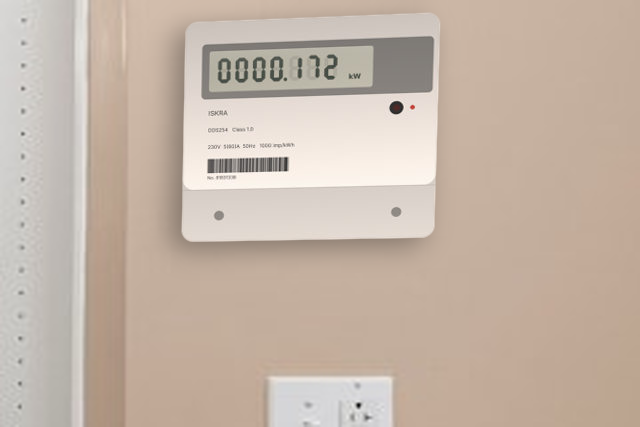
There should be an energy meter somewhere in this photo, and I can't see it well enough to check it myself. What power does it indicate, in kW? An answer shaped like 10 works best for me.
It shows 0.172
